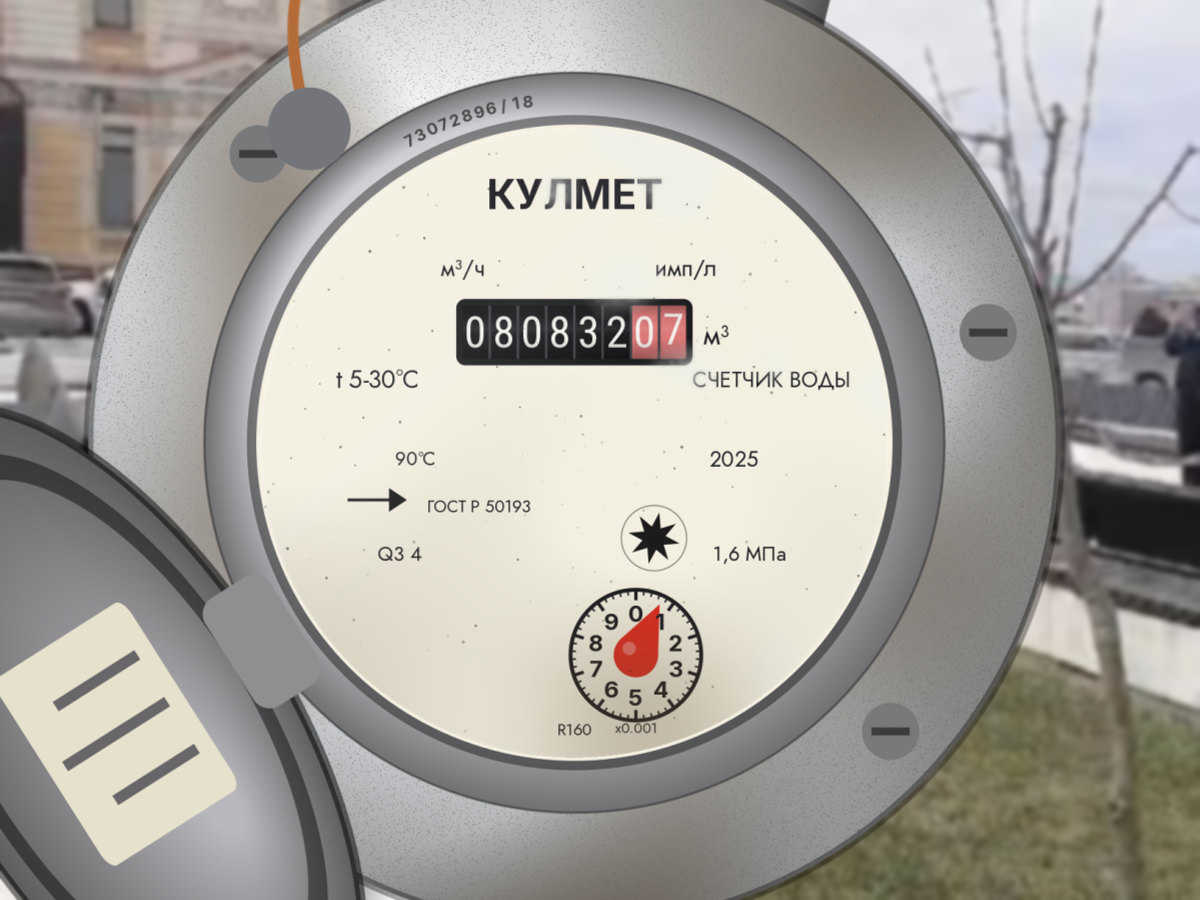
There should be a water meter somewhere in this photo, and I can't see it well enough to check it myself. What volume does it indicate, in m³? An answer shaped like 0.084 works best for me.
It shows 80832.070
